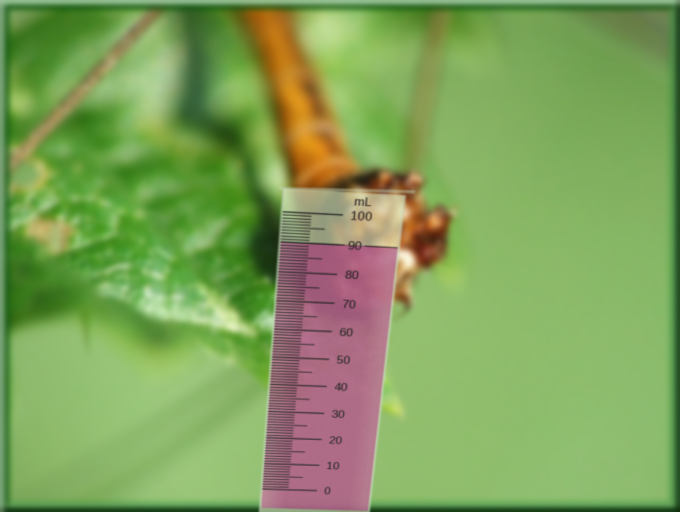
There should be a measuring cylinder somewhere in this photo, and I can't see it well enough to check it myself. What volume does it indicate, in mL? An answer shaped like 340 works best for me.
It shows 90
